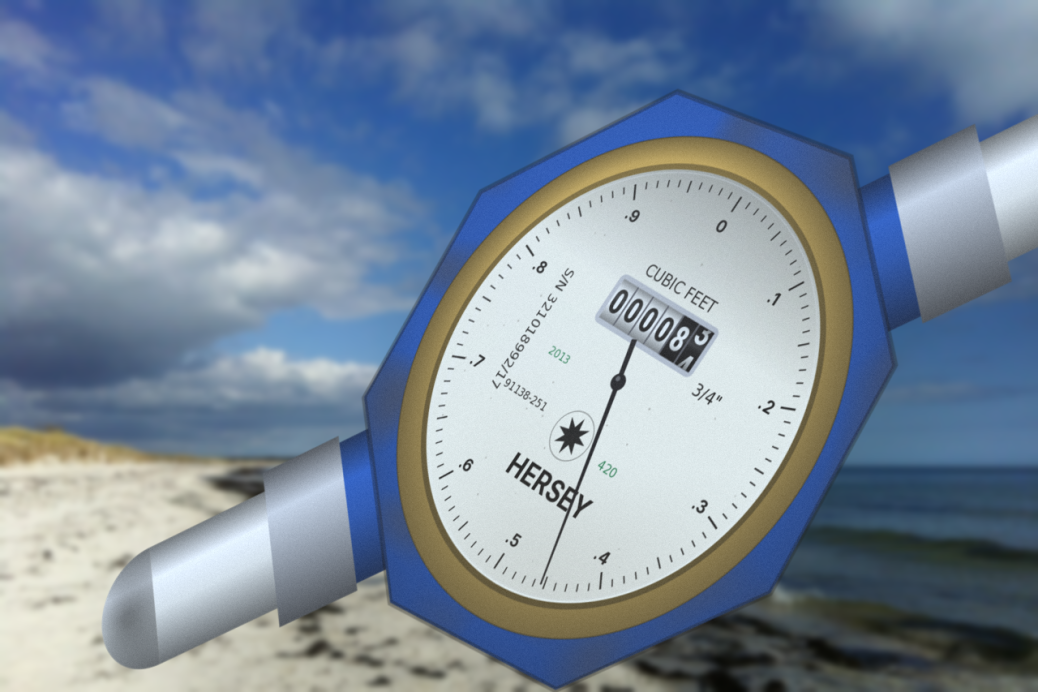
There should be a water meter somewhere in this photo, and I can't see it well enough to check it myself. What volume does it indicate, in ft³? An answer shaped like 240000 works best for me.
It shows 83.45
